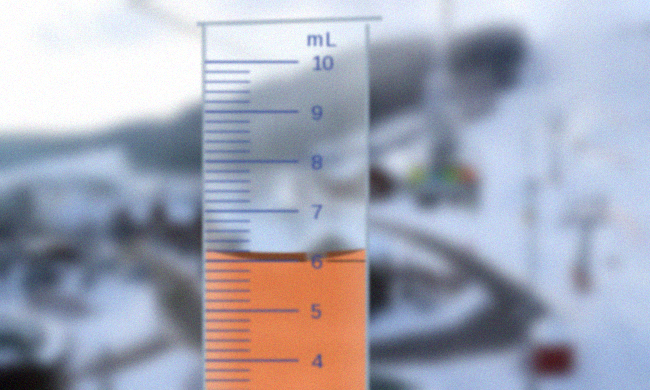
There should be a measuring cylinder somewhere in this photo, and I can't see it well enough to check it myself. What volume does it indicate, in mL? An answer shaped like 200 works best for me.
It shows 6
